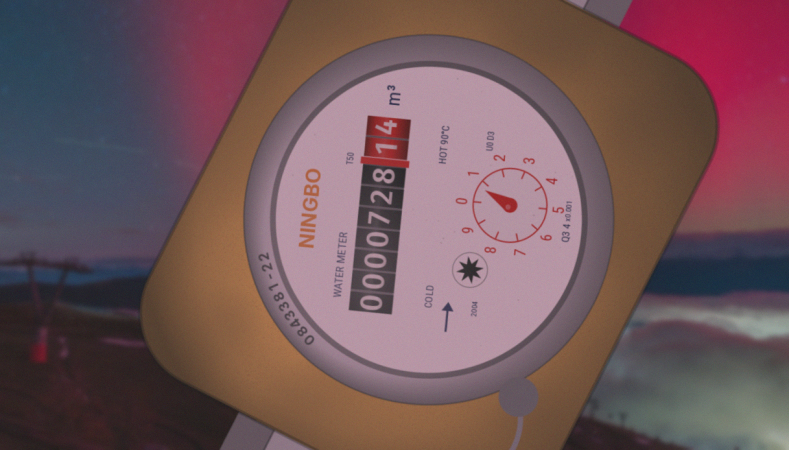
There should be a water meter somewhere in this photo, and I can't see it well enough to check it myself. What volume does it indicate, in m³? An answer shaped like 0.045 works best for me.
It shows 728.140
